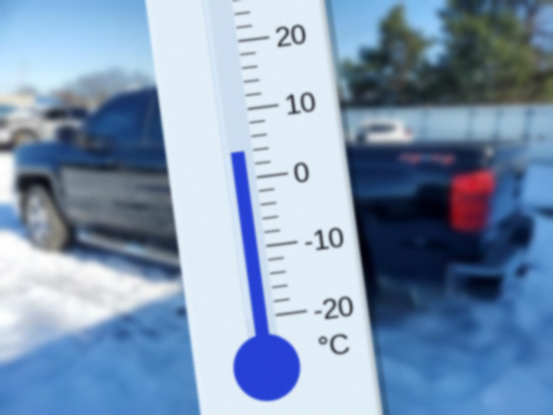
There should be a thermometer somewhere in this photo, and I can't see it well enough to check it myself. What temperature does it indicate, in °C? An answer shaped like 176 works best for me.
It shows 4
